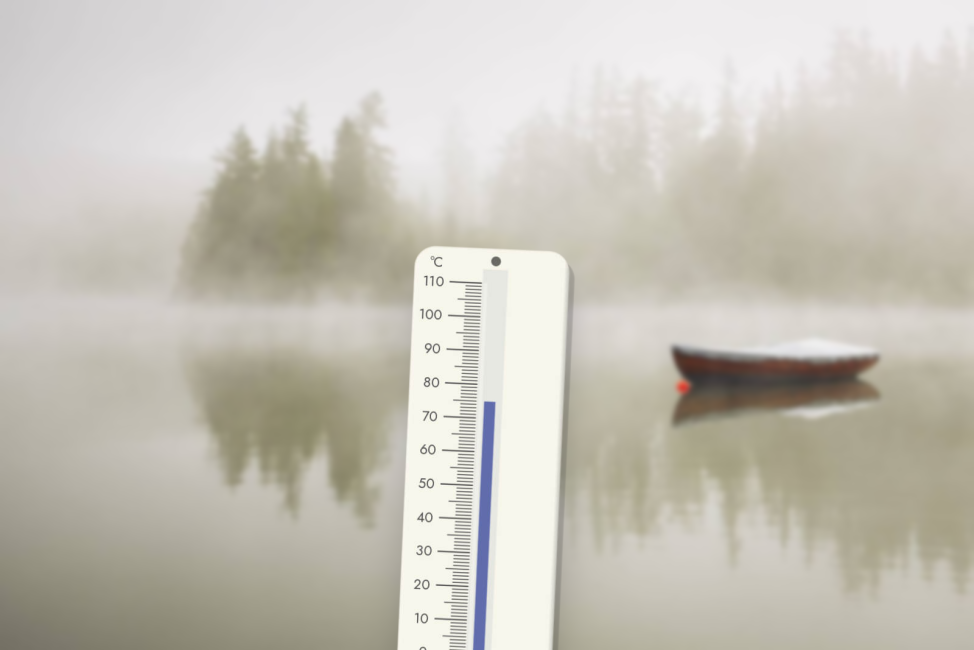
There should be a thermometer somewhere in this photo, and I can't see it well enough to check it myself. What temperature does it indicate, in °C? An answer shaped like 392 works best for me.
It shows 75
